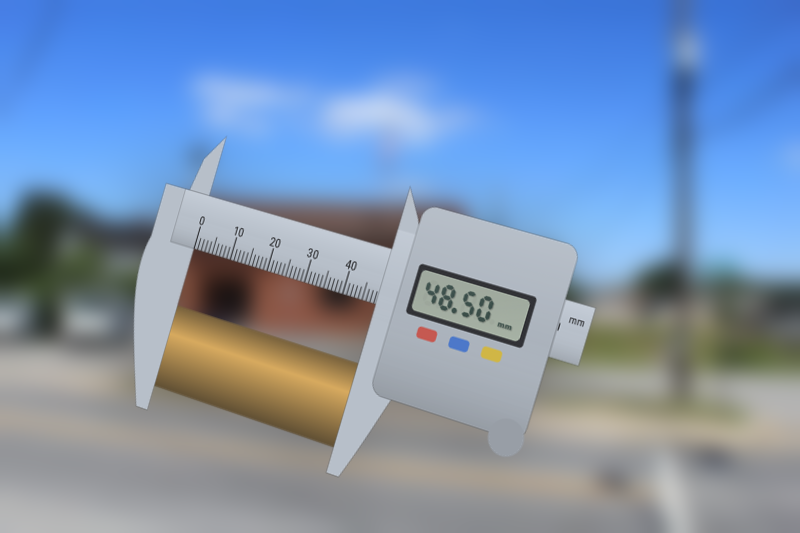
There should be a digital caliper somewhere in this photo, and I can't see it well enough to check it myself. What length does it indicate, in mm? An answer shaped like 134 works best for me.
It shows 48.50
